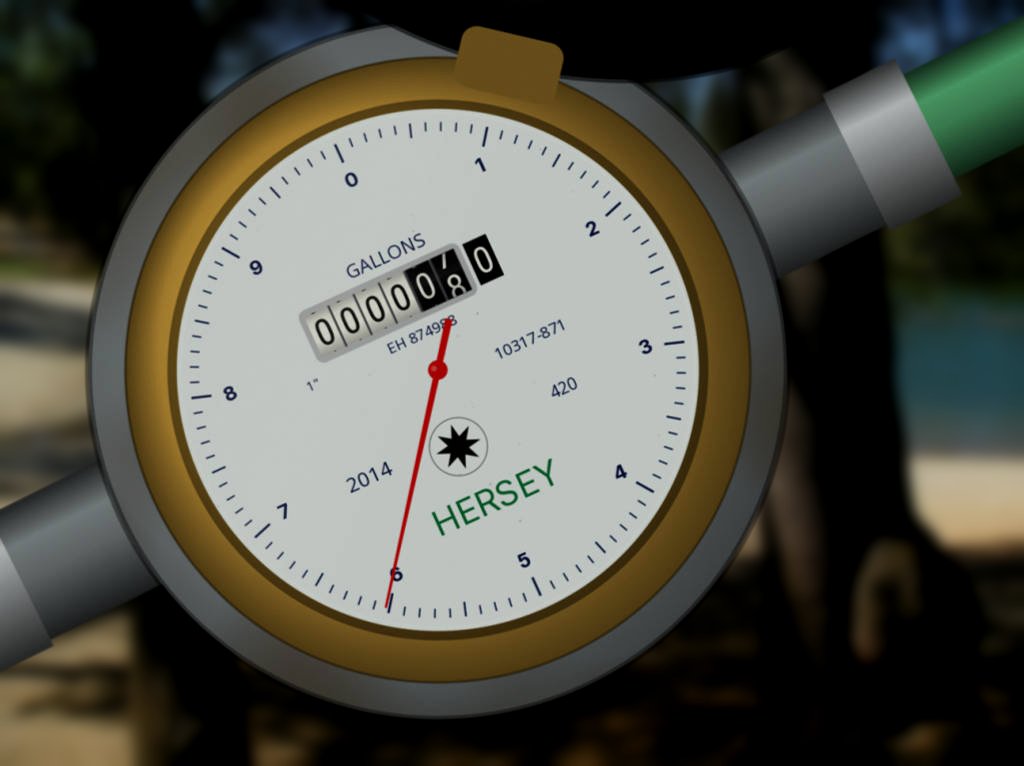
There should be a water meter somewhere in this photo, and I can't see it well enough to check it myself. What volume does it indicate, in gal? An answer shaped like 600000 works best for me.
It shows 76.0
